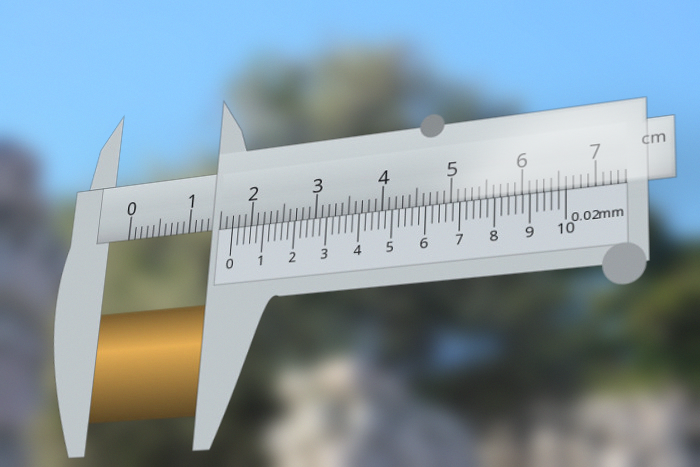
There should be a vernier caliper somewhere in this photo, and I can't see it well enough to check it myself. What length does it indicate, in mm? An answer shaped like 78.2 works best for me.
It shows 17.0
